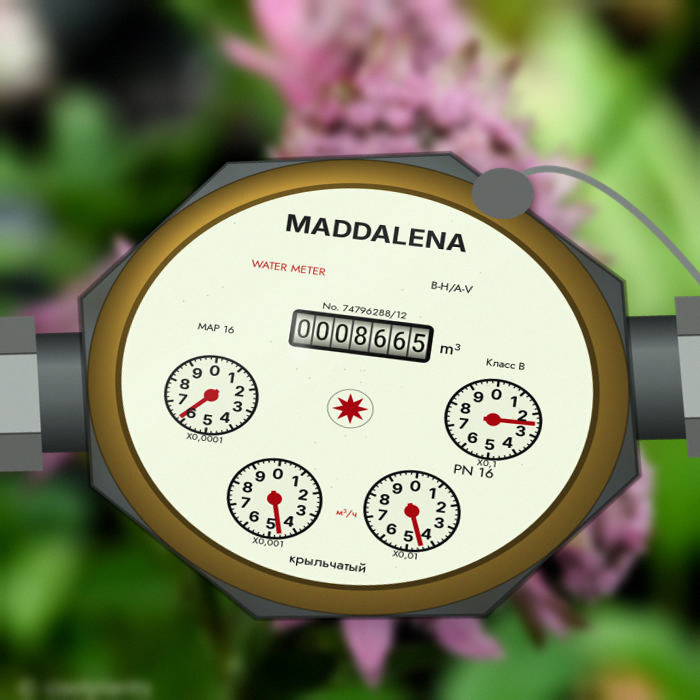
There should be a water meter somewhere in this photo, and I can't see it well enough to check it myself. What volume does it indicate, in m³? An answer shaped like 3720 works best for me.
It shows 8665.2446
